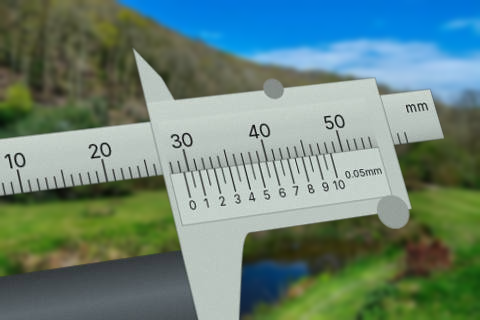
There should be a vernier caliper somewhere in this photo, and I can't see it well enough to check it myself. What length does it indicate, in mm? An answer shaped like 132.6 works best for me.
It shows 29.4
